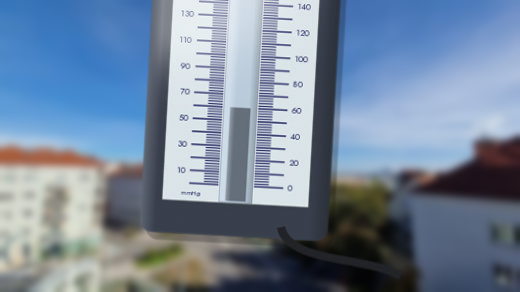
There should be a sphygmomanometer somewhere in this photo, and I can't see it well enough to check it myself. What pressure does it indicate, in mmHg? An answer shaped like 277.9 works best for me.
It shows 60
